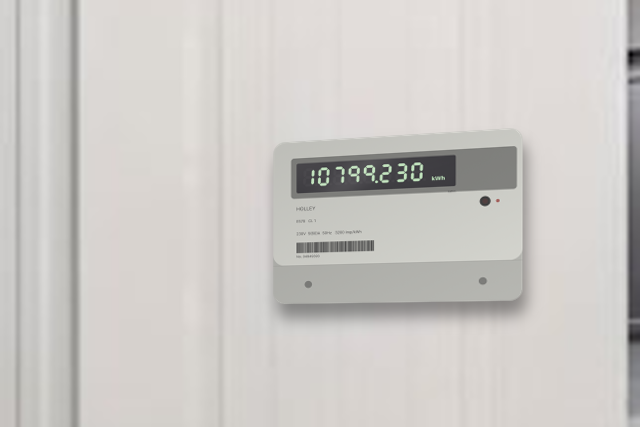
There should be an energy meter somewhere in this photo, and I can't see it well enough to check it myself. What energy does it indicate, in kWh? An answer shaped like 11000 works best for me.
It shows 10799.230
